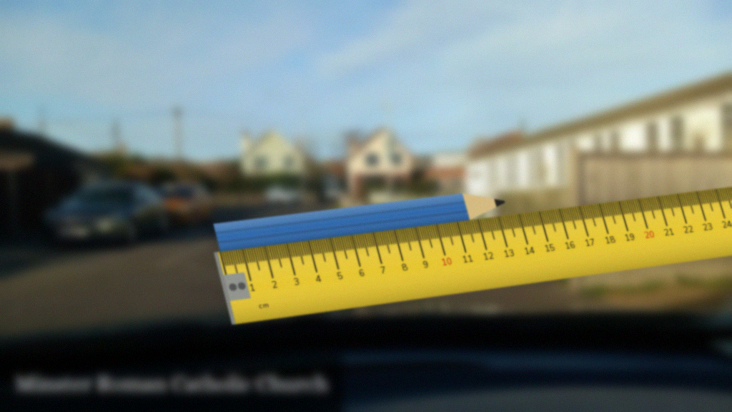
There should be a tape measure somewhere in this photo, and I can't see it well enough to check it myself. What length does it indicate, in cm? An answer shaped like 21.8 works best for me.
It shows 13.5
